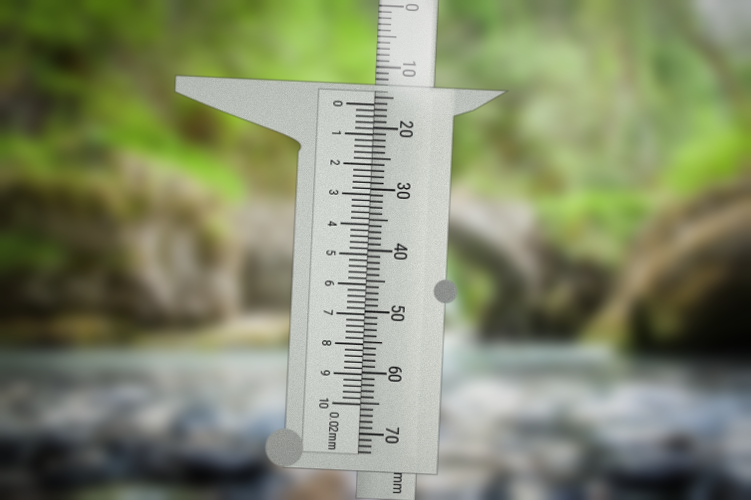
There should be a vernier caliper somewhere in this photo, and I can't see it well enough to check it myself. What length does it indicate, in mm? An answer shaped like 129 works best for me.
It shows 16.2
